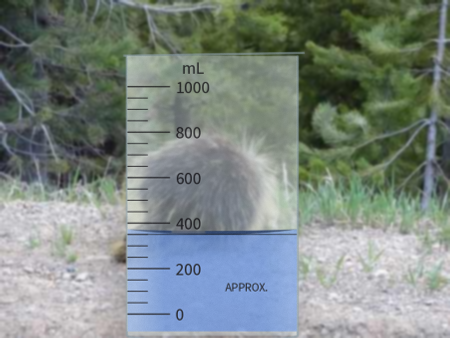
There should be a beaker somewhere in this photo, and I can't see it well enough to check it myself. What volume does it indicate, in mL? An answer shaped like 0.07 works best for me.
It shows 350
